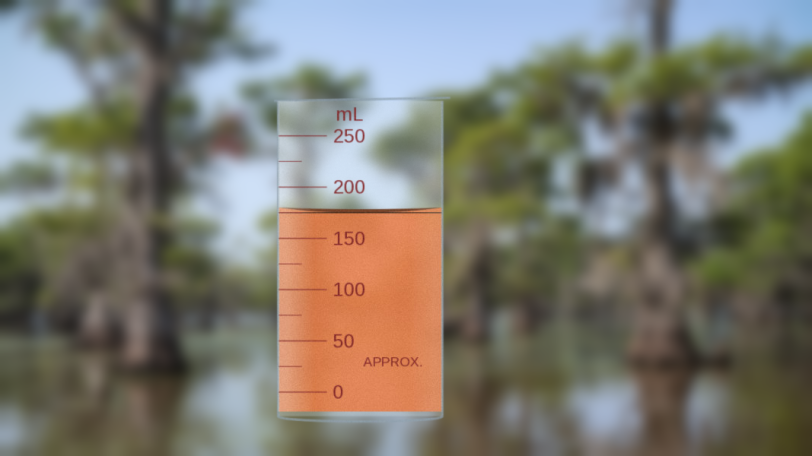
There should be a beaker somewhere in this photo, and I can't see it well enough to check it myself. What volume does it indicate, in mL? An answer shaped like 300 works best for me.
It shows 175
